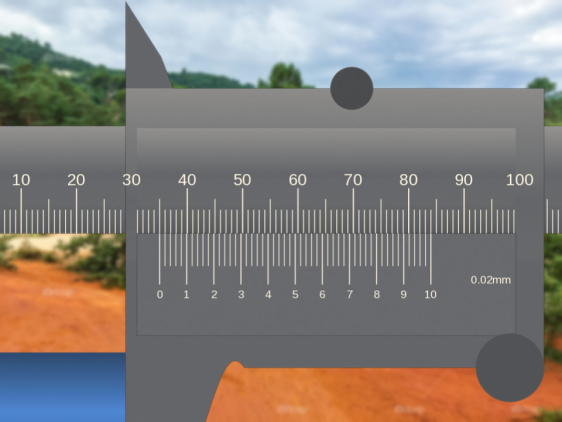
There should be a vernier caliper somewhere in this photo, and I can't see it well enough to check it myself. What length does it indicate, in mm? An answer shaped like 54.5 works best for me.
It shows 35.0
